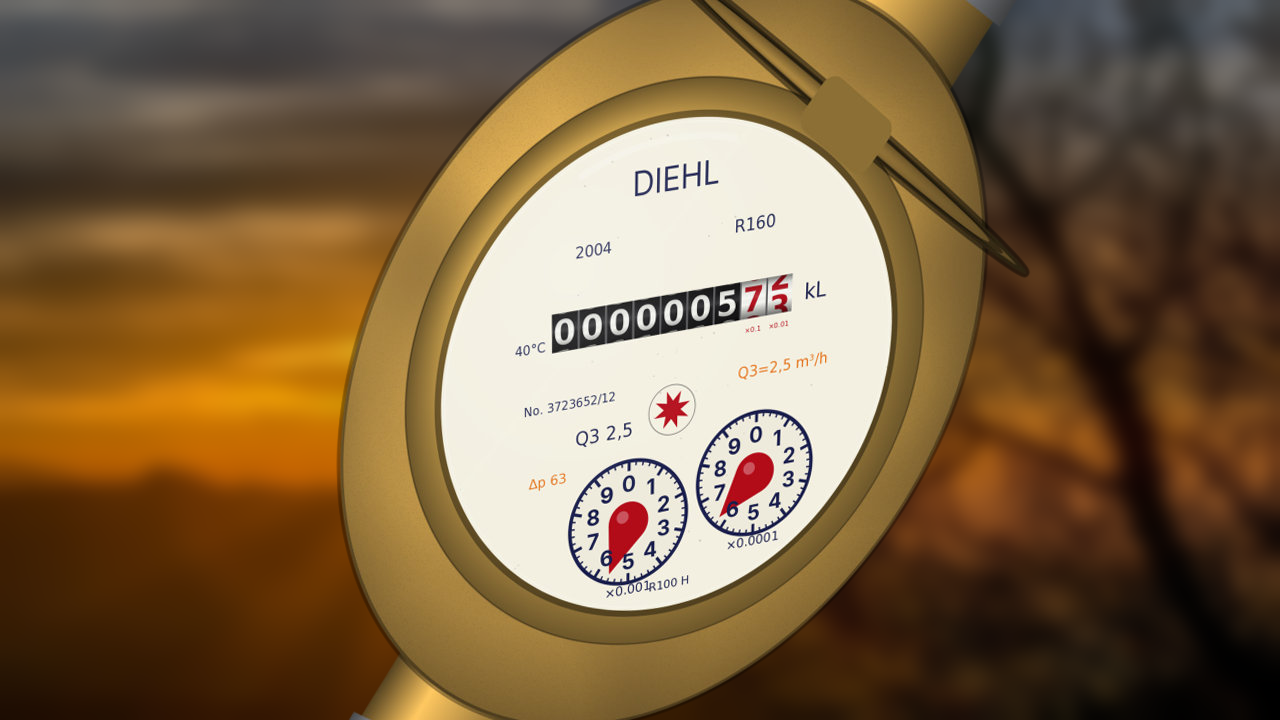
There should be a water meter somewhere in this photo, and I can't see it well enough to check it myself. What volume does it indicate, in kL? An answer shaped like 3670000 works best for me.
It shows 5.7256
